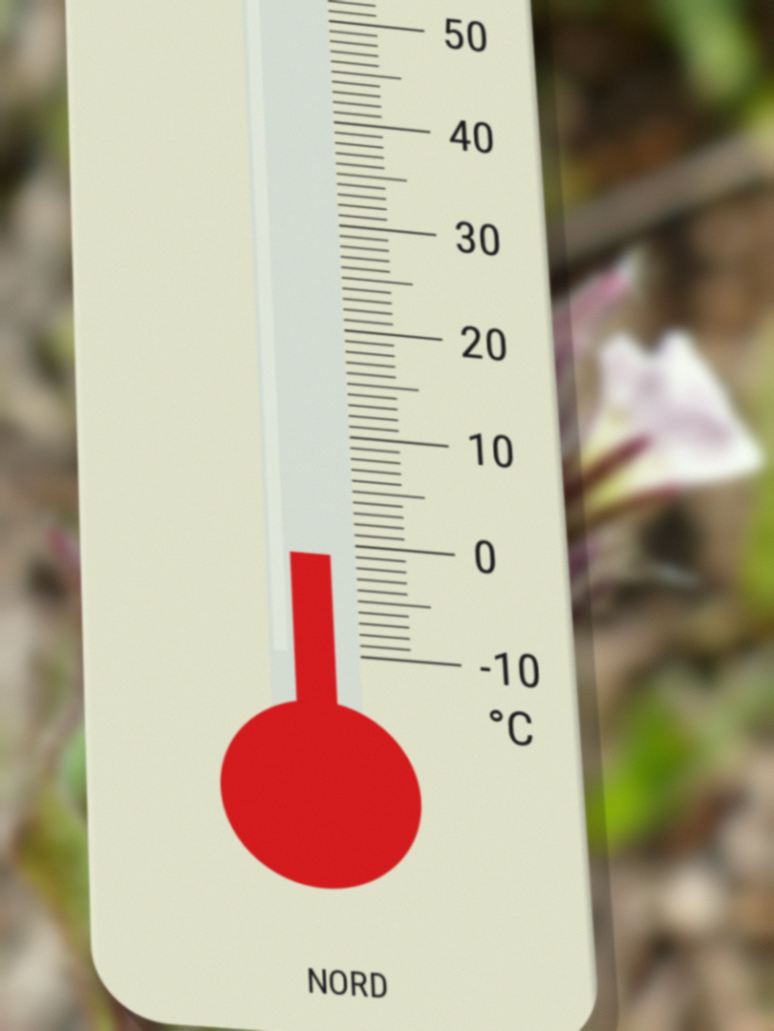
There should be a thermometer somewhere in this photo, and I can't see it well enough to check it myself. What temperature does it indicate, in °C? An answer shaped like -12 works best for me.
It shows -1
